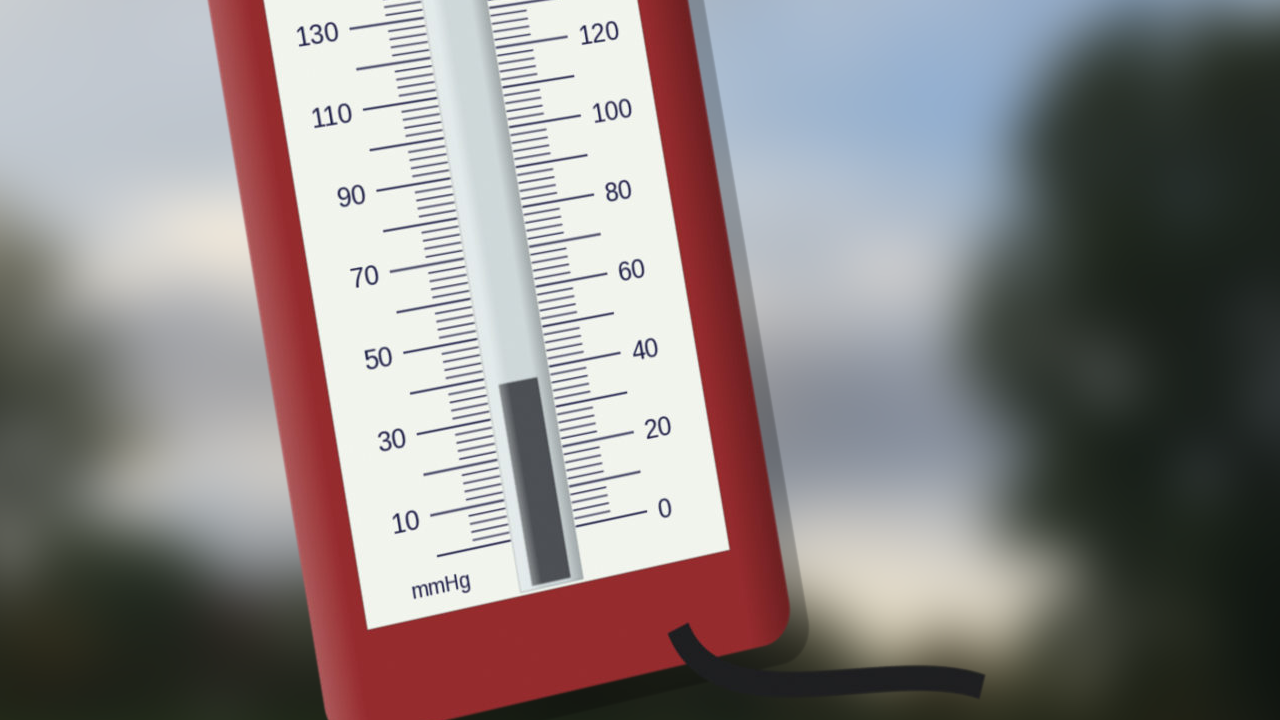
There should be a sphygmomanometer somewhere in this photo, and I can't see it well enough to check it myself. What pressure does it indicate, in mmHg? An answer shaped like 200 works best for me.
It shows 38
